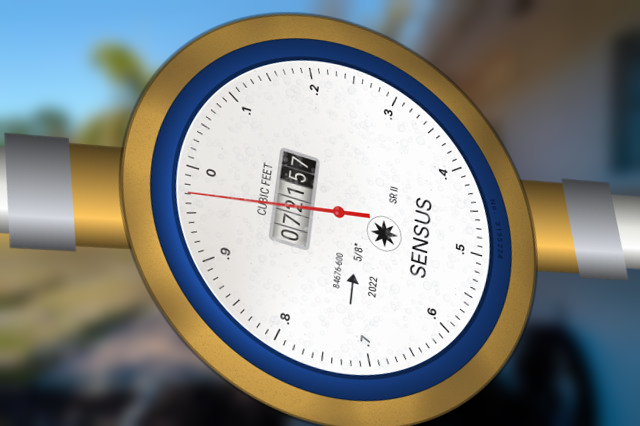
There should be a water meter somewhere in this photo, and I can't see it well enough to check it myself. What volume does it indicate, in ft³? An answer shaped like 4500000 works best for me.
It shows 72156.97
